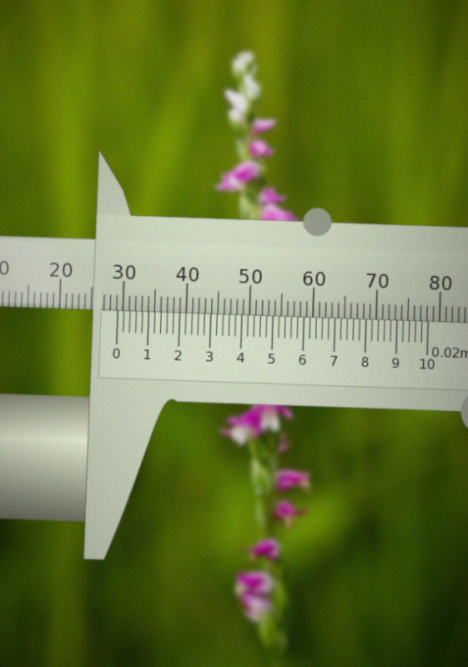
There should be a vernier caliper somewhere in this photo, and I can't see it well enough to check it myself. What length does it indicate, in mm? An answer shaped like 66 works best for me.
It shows 29.2
